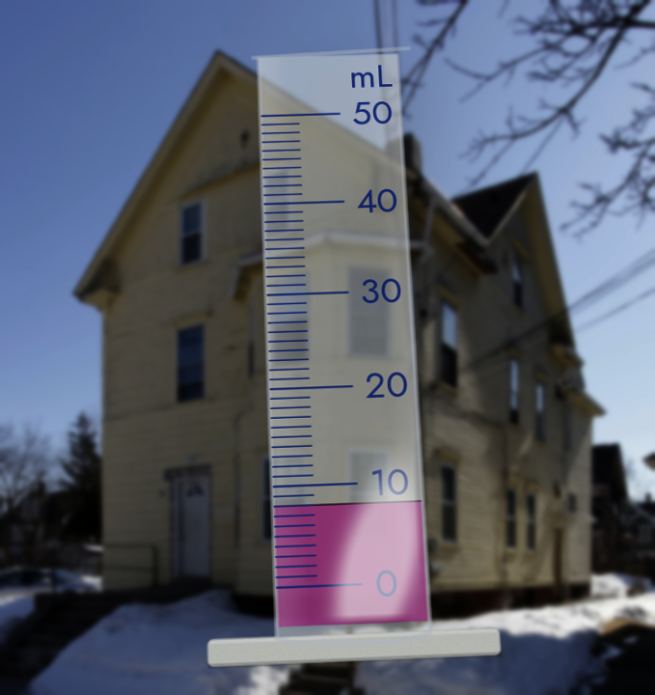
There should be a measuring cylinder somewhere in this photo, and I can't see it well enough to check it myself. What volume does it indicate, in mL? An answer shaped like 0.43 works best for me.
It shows 8
